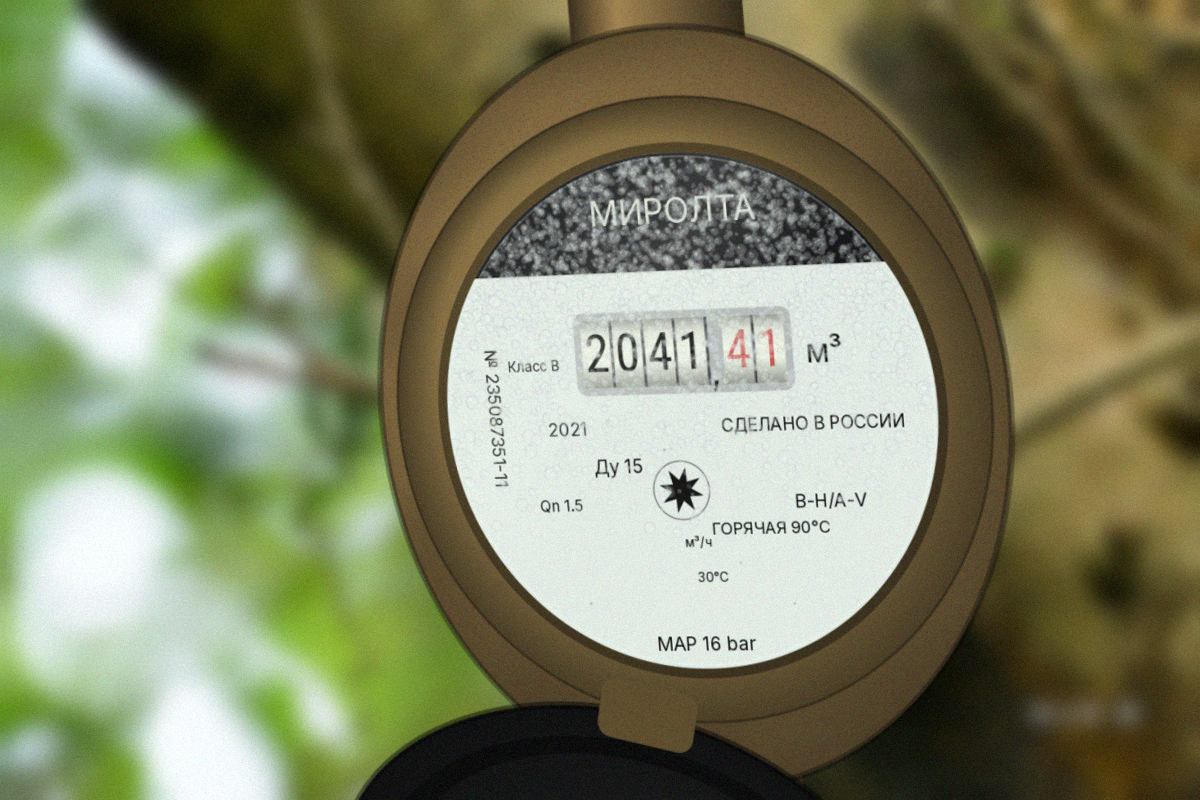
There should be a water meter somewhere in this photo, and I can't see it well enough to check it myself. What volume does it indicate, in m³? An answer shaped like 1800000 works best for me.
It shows 2041.41
